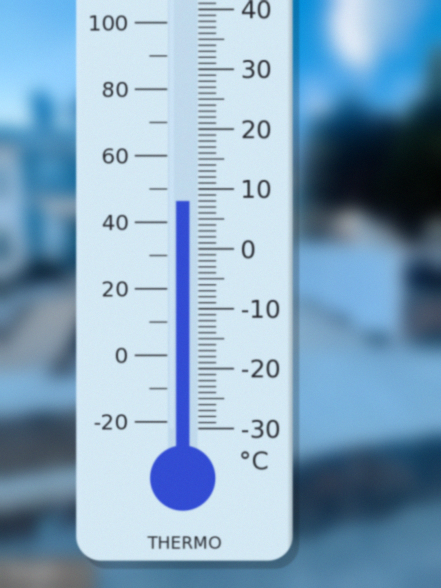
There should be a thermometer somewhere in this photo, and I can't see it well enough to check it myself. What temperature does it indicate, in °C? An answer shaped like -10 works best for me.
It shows 8
